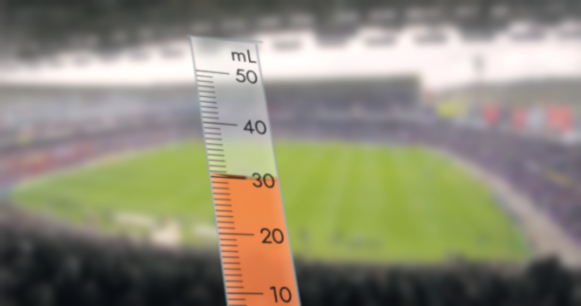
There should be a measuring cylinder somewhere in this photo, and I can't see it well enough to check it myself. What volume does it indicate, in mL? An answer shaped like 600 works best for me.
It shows 30
